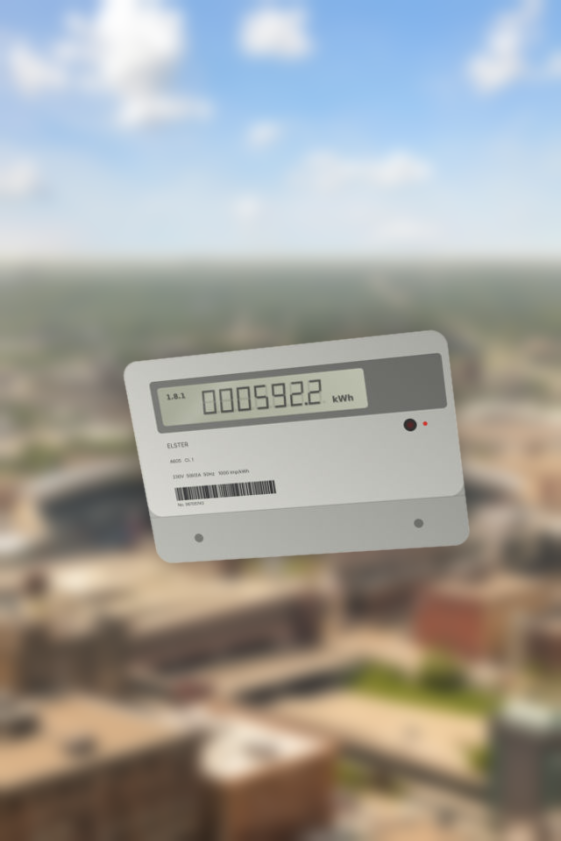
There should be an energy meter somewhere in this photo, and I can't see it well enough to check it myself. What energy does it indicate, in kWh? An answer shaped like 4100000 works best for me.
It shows 592.2
